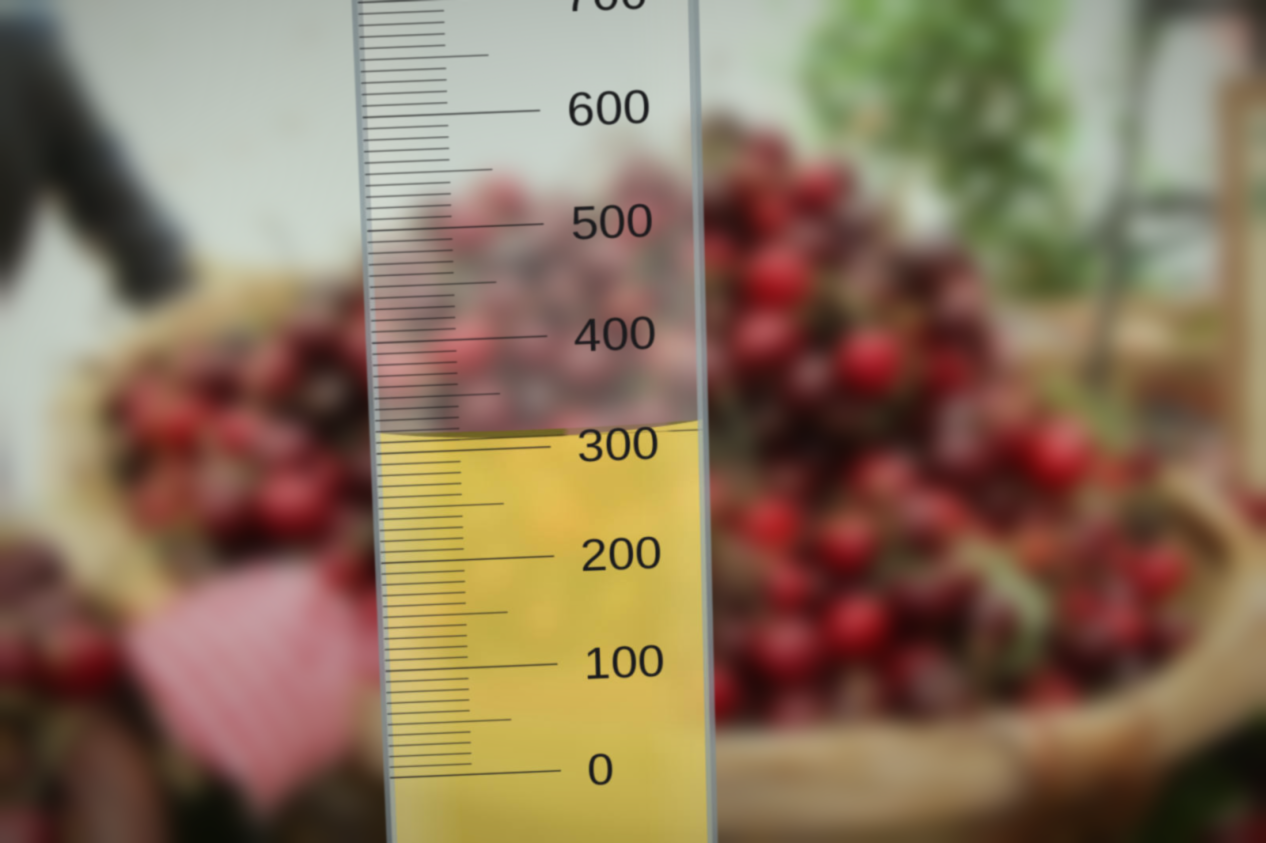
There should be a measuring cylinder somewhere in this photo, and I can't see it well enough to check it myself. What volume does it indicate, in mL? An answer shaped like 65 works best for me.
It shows 310
